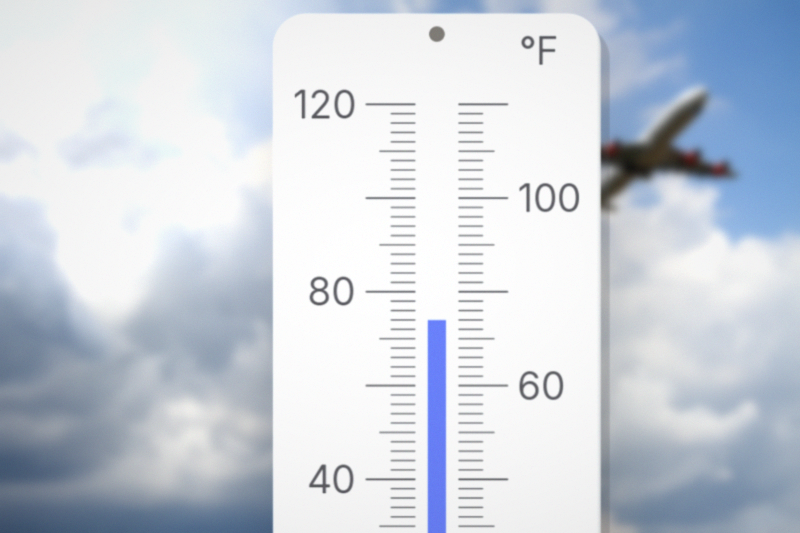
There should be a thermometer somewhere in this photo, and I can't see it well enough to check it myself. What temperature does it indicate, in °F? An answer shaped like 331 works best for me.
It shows 74
